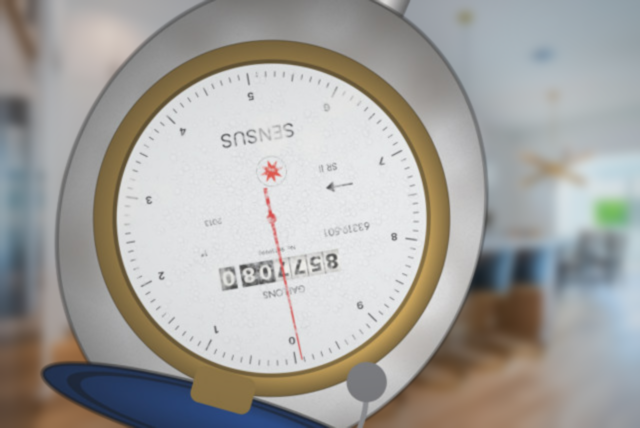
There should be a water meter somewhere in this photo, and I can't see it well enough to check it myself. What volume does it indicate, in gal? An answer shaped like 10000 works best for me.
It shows 8577079.9
